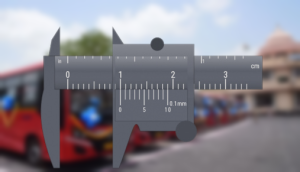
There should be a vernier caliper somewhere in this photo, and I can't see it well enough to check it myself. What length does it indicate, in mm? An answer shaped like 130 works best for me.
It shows 10.0
